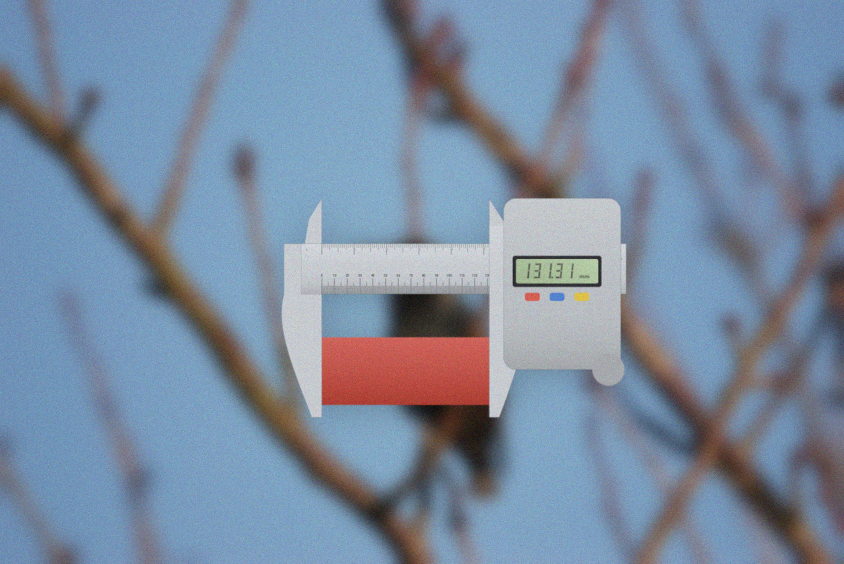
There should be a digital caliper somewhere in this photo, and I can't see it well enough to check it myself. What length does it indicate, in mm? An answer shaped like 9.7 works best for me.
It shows 131.31
